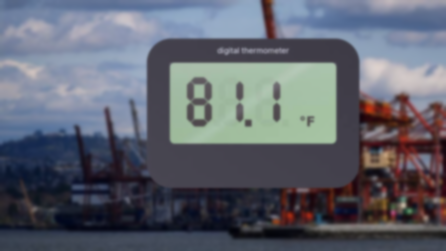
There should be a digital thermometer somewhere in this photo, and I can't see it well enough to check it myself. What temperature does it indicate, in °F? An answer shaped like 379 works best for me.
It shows 81.1
